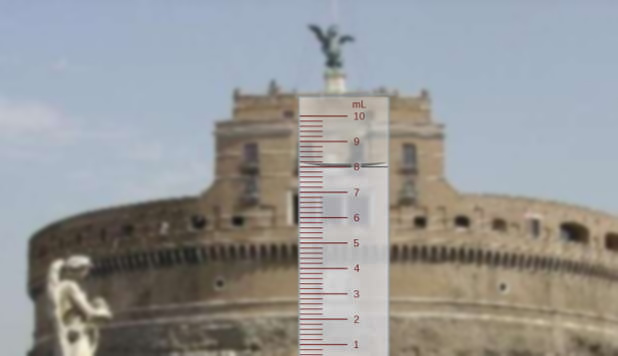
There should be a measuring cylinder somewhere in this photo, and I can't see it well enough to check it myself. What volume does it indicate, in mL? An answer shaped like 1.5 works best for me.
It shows 8
